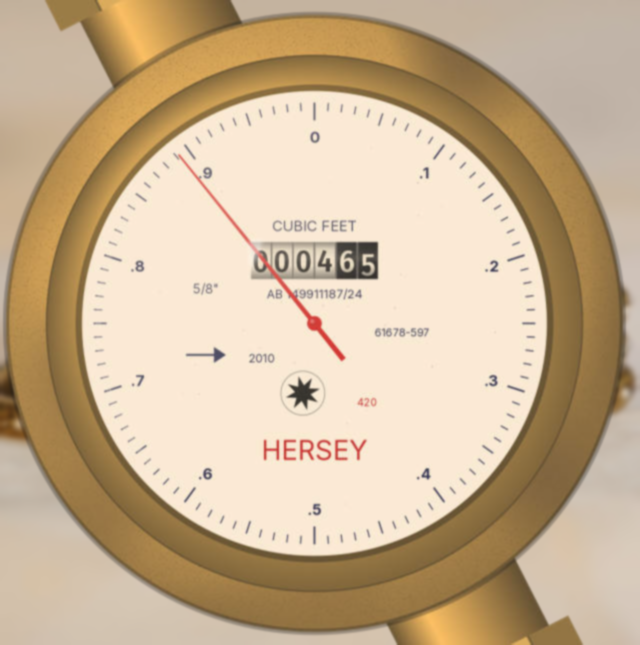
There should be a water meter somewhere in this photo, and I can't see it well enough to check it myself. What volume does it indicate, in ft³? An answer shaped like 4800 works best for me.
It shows 464.89
